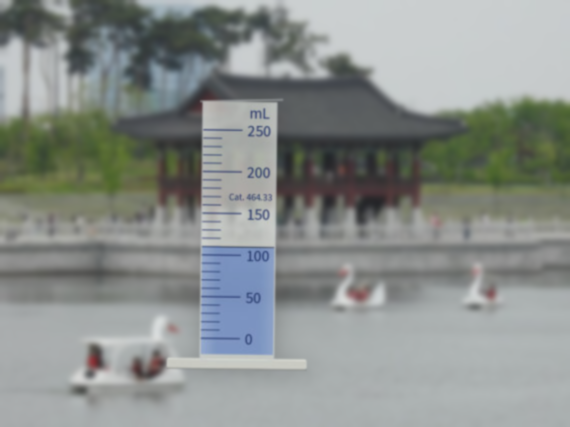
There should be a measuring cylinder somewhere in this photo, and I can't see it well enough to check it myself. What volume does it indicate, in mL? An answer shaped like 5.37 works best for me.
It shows 110
